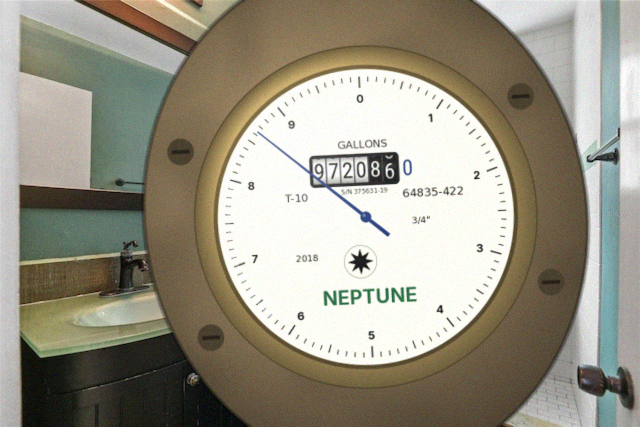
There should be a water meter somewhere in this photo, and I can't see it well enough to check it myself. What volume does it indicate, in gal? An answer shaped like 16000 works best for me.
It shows 9720858.6
